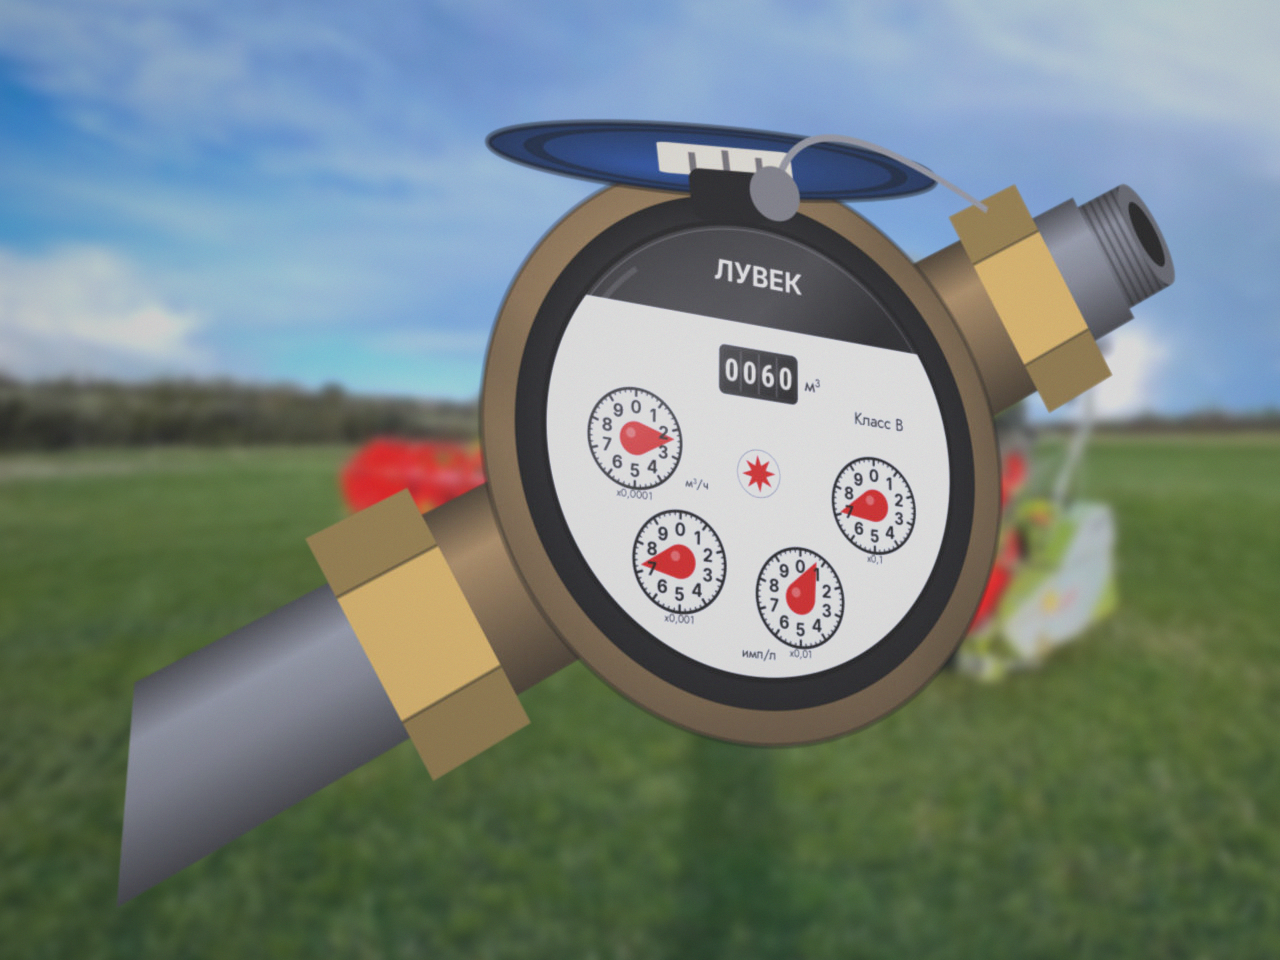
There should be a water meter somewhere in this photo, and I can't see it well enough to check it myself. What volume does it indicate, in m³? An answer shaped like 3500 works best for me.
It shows 60.7072
